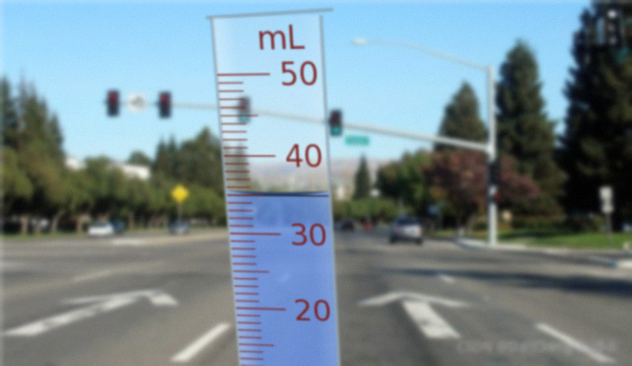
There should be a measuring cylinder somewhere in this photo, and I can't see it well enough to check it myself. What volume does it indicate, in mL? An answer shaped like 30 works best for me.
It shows 35
